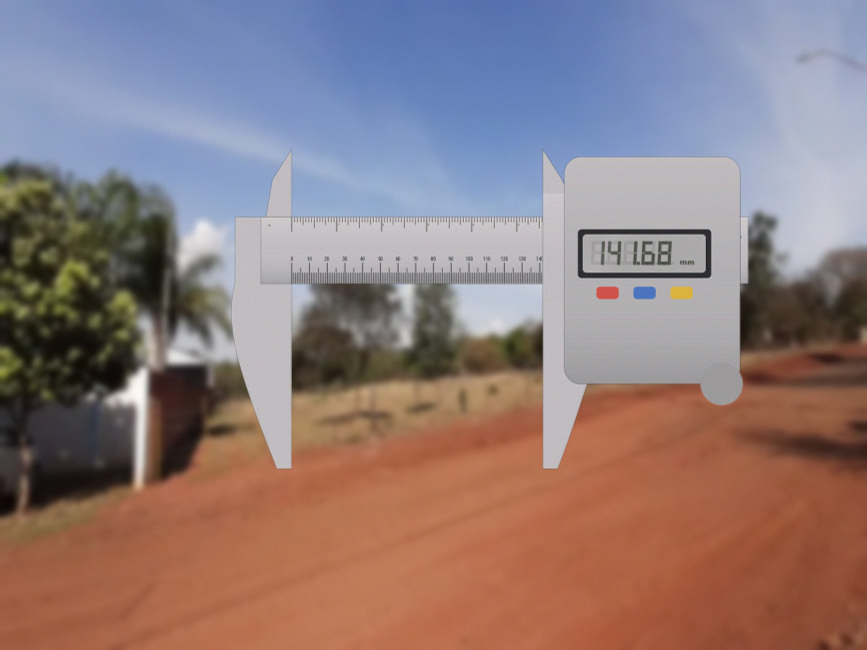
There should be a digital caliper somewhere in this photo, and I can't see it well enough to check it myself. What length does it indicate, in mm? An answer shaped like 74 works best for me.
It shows 141.68
